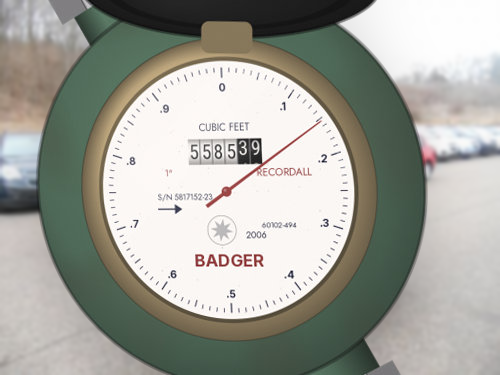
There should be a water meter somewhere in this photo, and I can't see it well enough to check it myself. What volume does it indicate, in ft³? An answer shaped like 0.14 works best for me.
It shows 558539.15
